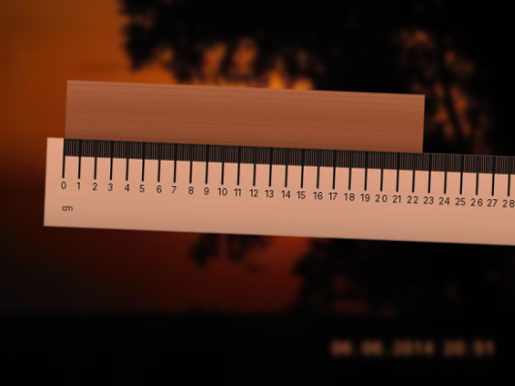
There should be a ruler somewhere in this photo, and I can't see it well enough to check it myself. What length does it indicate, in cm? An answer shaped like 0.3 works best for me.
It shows 22.5
